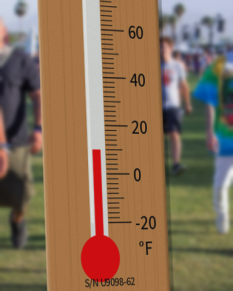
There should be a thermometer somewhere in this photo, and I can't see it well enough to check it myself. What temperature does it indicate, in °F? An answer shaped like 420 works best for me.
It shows 10
